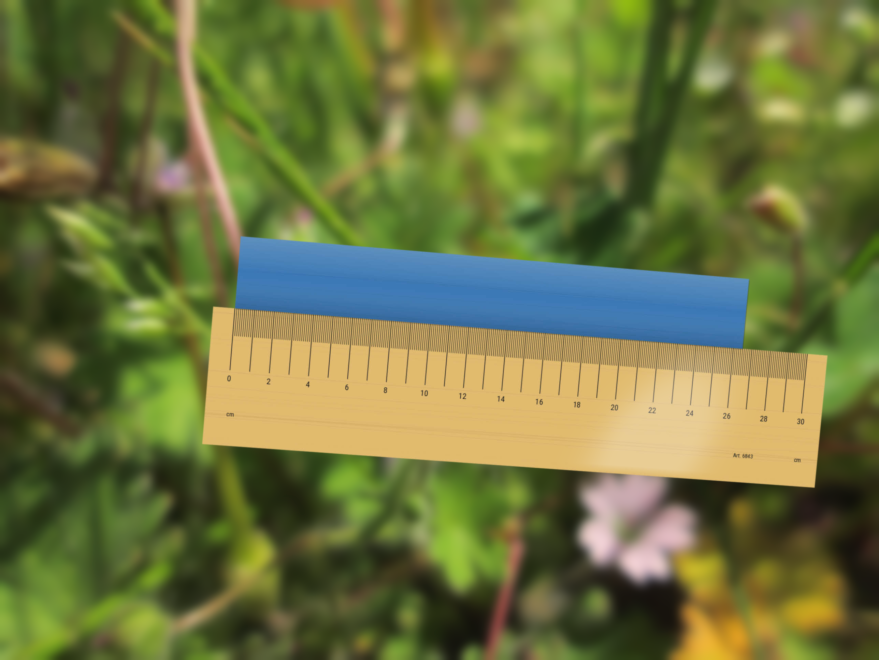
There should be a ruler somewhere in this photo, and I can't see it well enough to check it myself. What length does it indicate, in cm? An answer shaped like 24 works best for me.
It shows 26.5
